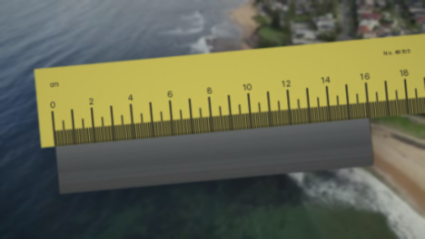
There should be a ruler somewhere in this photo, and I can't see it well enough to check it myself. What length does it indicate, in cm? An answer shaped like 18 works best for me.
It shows 16
